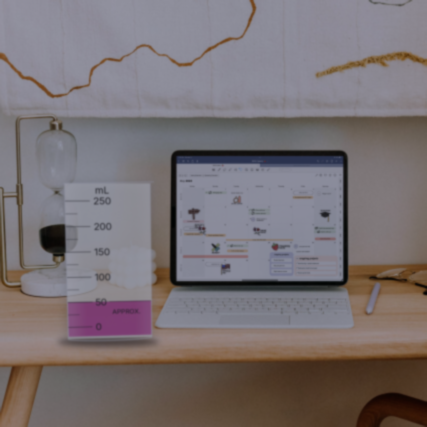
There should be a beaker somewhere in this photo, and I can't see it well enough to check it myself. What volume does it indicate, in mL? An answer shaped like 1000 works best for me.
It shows 50
